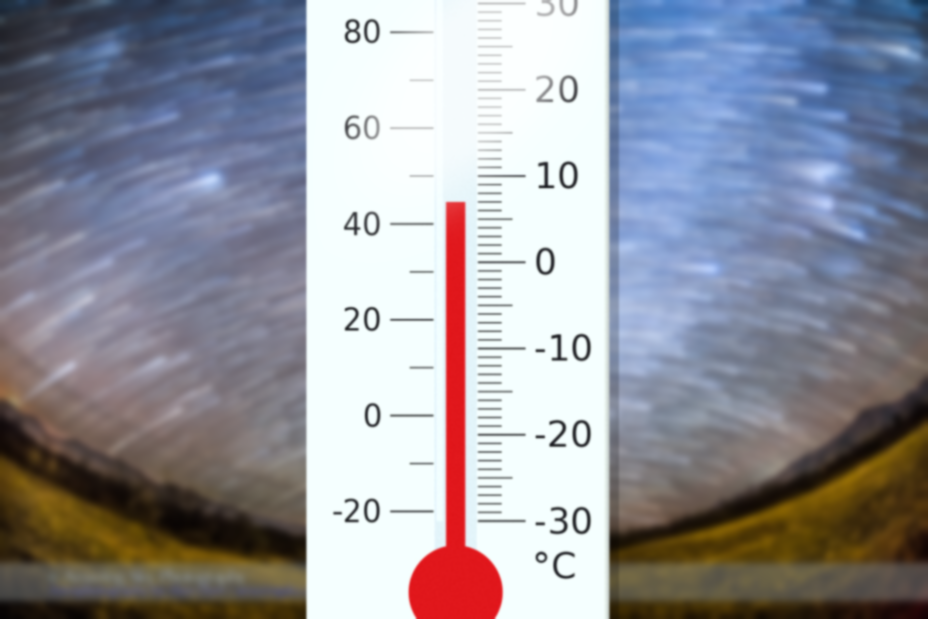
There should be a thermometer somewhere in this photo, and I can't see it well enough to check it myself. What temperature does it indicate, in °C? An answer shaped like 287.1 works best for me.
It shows 7
